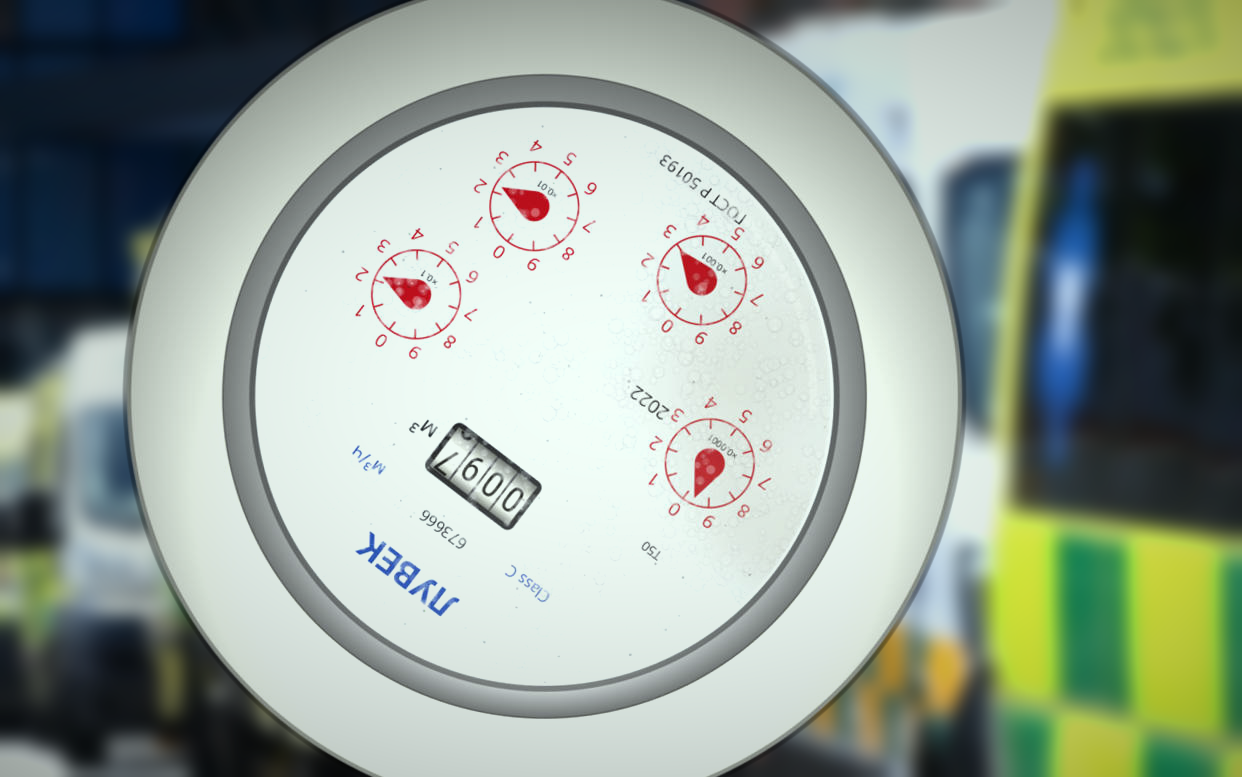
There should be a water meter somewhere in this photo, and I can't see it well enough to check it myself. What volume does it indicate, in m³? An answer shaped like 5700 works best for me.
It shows 97.2229
